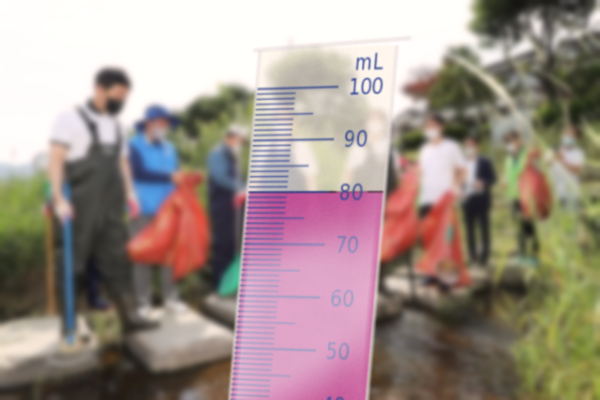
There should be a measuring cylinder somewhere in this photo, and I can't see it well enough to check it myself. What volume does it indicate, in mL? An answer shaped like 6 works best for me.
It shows 80
